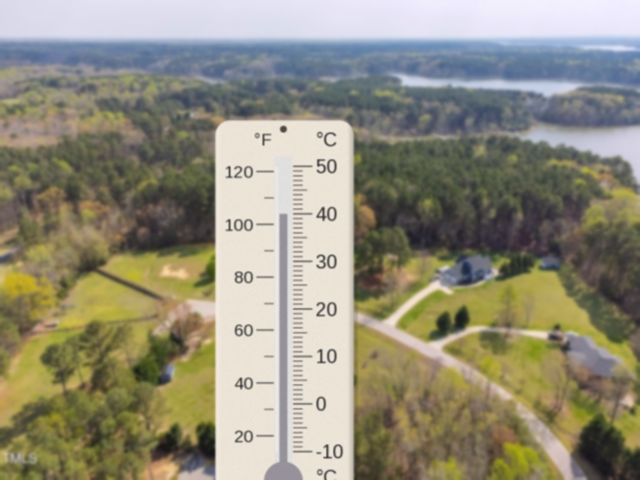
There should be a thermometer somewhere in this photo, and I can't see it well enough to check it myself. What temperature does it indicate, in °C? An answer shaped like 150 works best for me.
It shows 40
